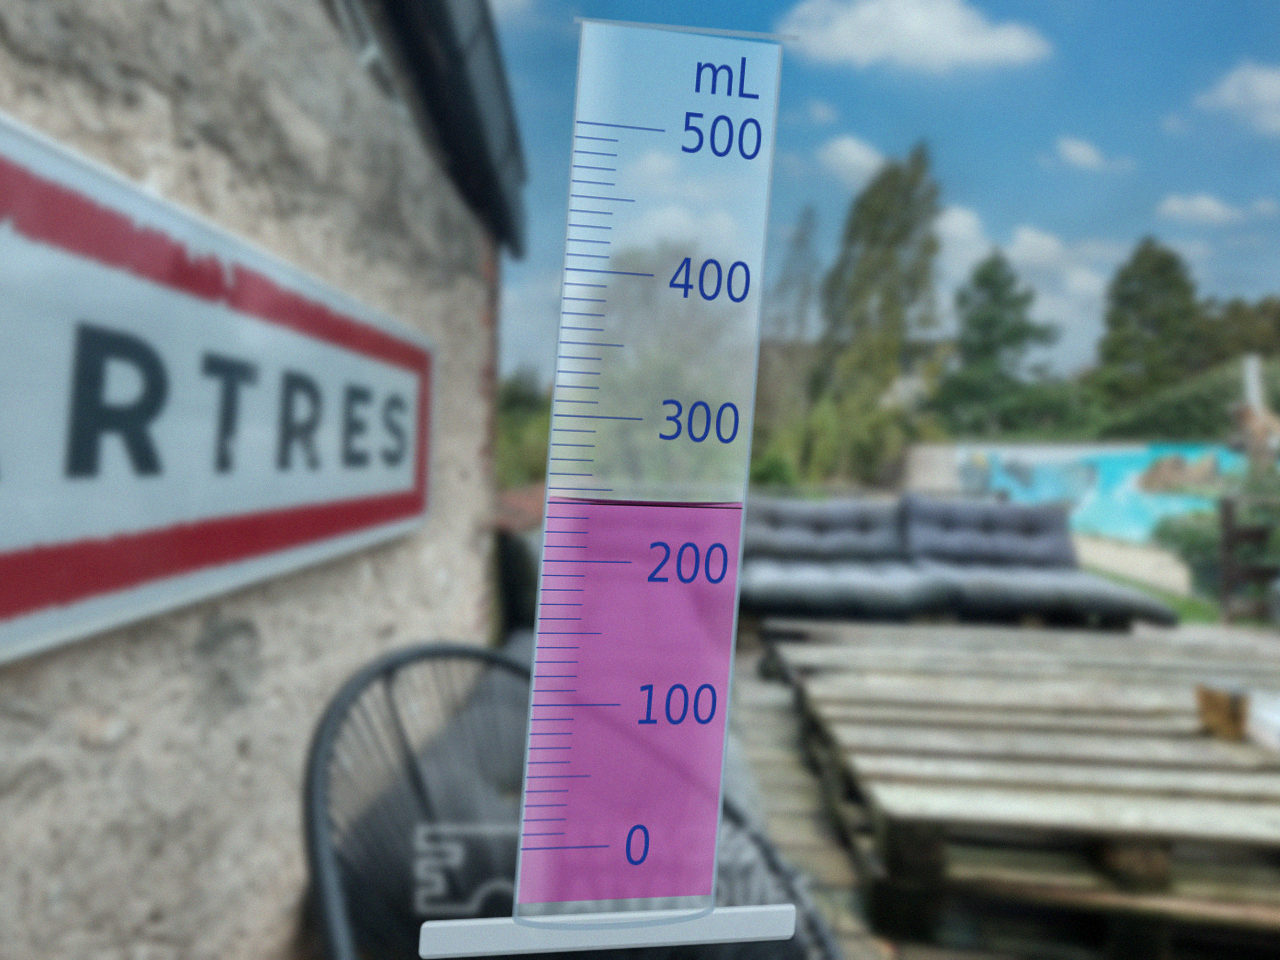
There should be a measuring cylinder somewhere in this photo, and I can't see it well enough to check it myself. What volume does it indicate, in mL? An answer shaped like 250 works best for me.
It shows 240
